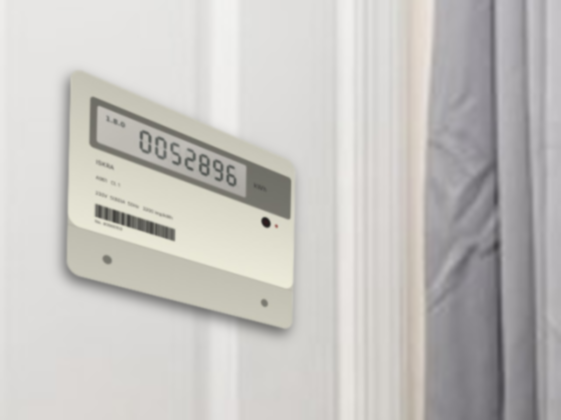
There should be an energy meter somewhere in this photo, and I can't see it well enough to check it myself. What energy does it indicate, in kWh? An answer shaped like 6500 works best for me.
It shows 52896
